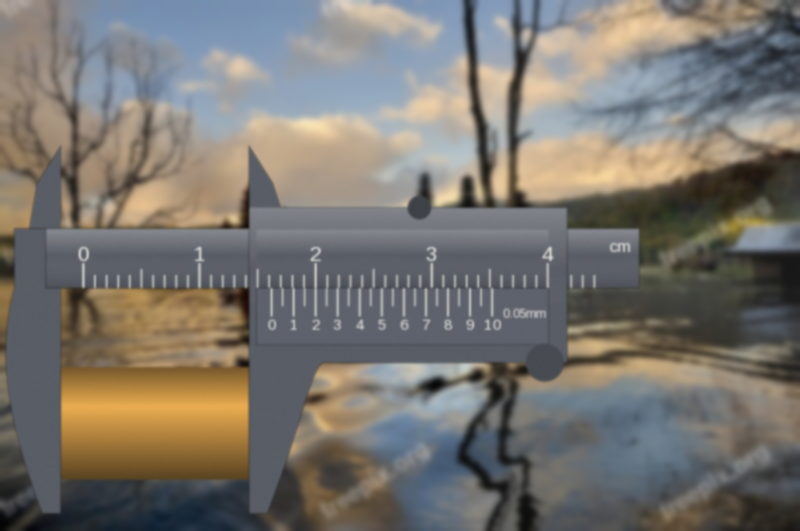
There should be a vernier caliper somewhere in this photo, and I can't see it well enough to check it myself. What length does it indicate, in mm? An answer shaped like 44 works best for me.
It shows 16.2
